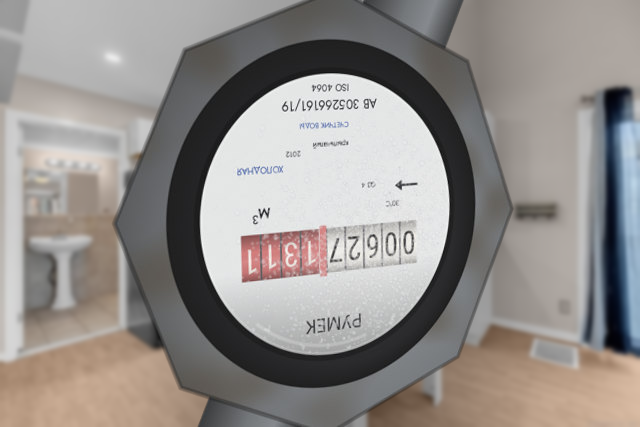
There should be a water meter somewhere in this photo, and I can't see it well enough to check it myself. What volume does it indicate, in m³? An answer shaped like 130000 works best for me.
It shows 627.1311
